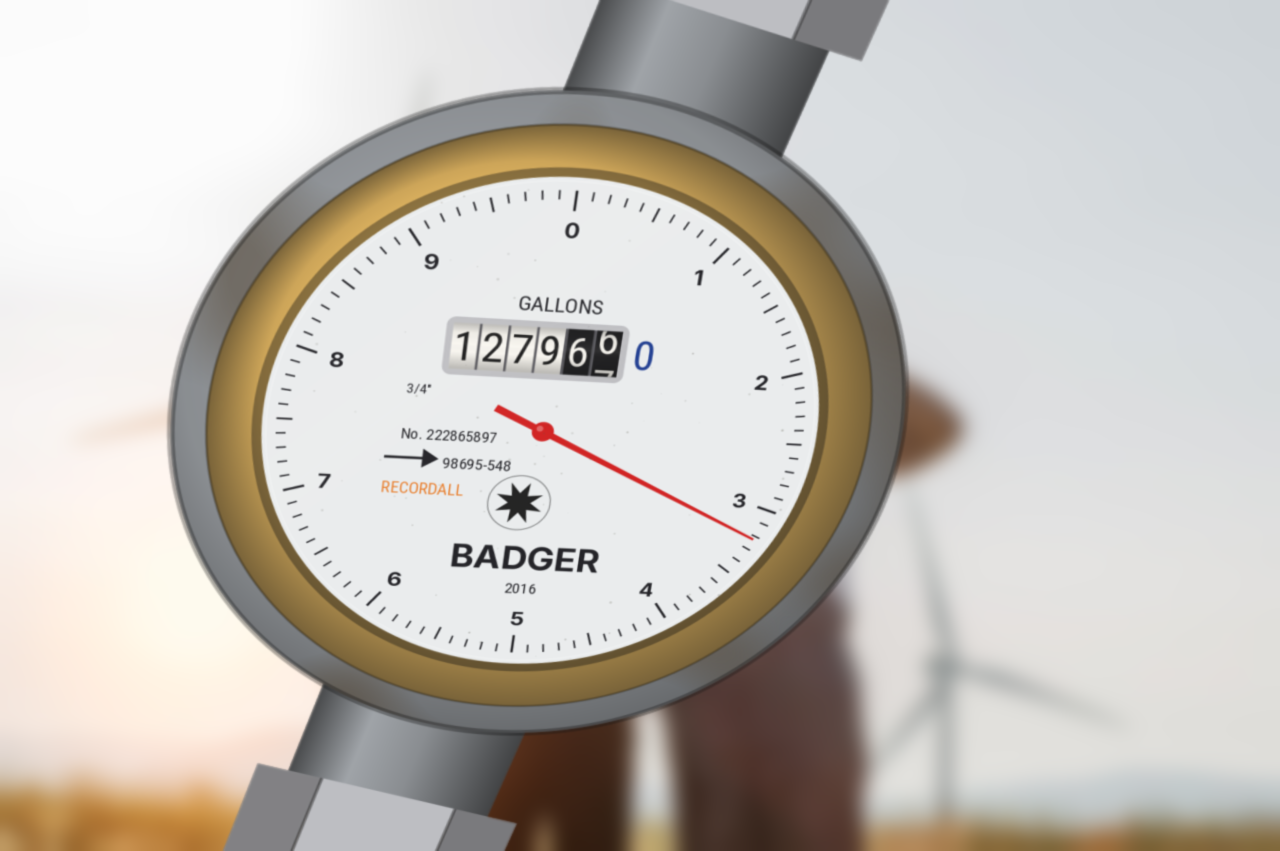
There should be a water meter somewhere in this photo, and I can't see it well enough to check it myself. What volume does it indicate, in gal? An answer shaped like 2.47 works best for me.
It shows 1279663.2
